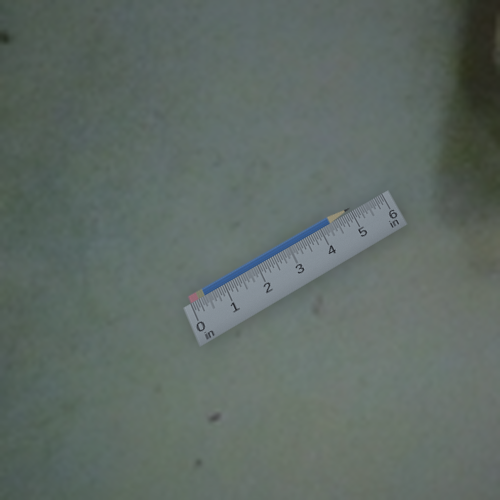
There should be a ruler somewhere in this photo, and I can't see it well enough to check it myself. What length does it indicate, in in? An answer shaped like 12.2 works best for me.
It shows 5
